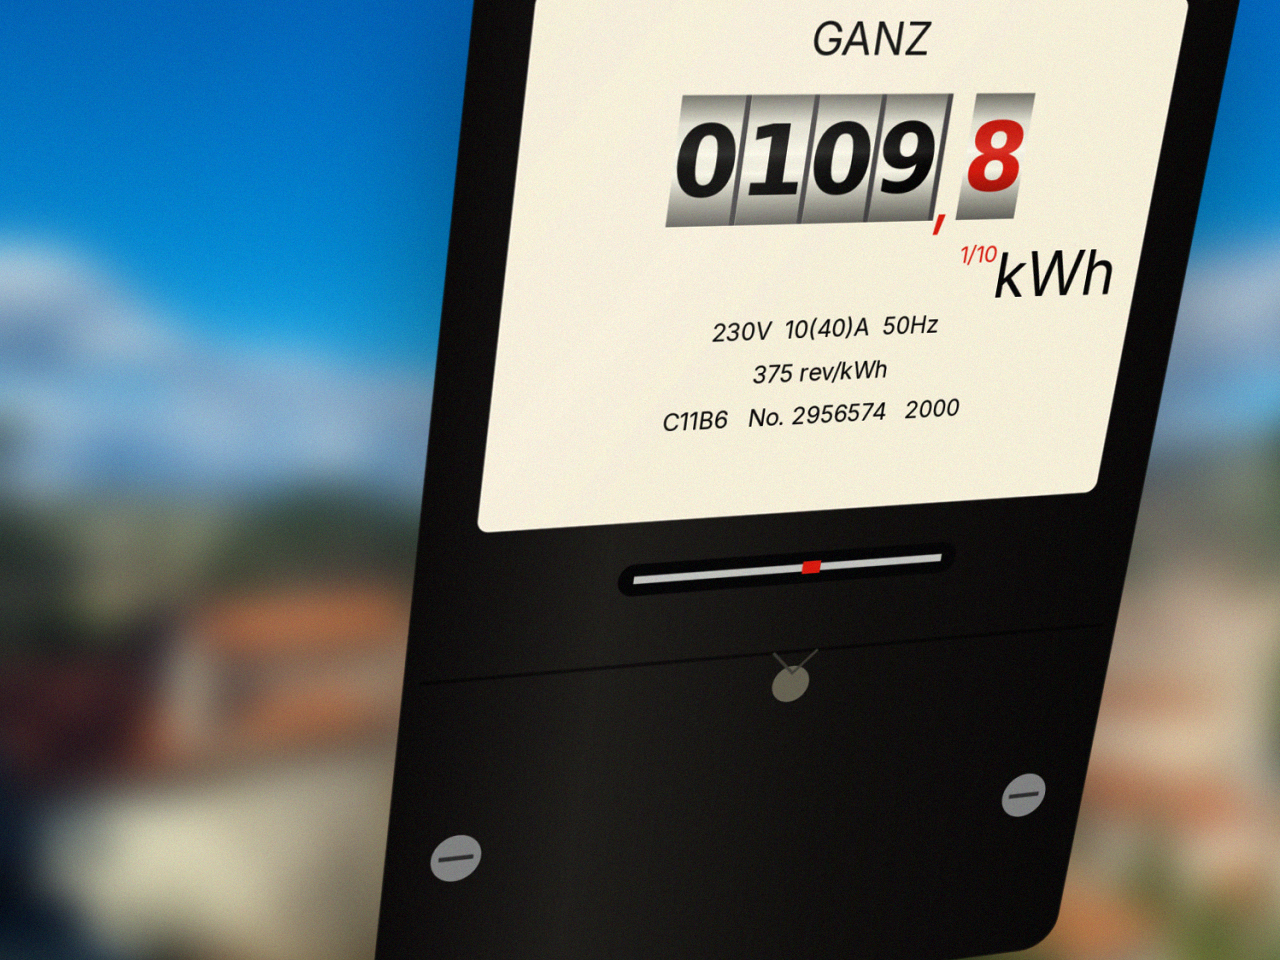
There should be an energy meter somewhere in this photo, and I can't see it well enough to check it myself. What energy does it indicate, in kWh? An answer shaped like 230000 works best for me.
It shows 109.8
